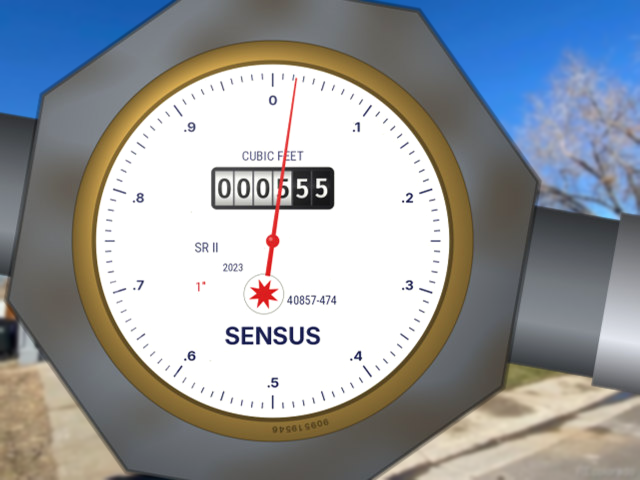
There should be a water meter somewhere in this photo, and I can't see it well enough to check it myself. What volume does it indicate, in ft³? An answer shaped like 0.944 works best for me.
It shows 555.02
